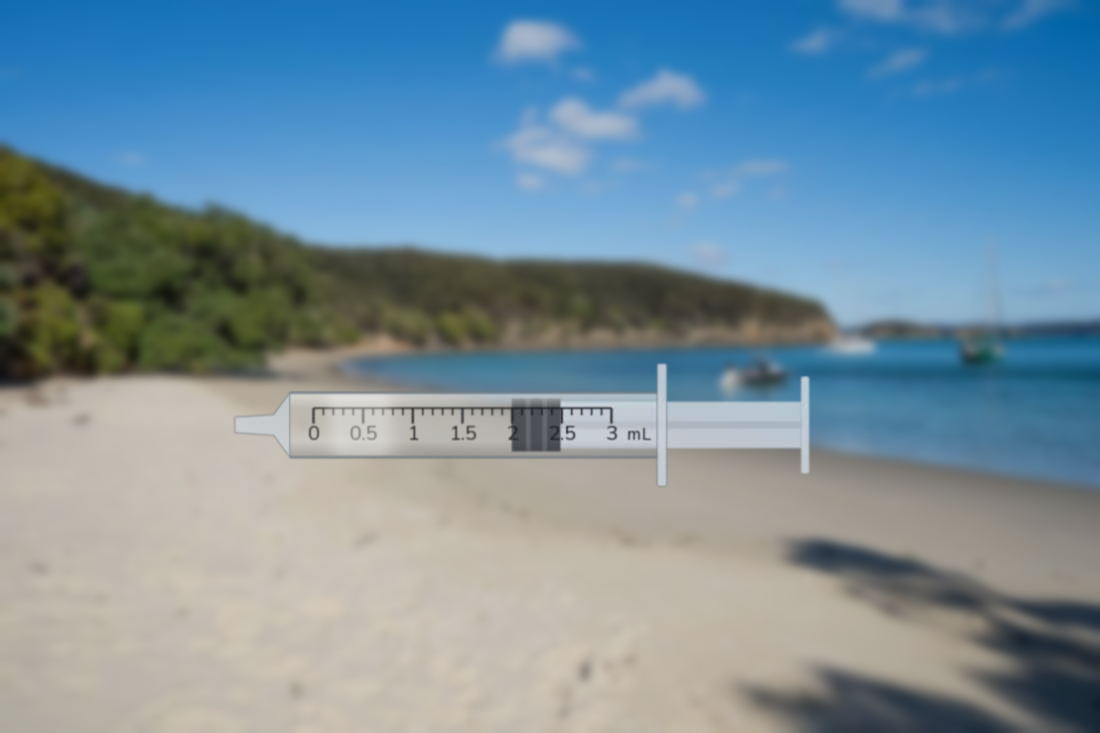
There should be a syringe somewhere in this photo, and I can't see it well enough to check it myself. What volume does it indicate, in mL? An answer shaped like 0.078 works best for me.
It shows 2
